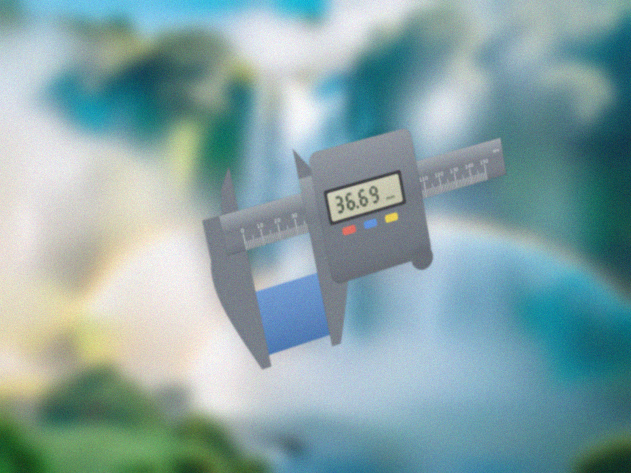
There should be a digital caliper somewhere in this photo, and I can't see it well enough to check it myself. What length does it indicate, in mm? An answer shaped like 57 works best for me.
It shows 36.69
